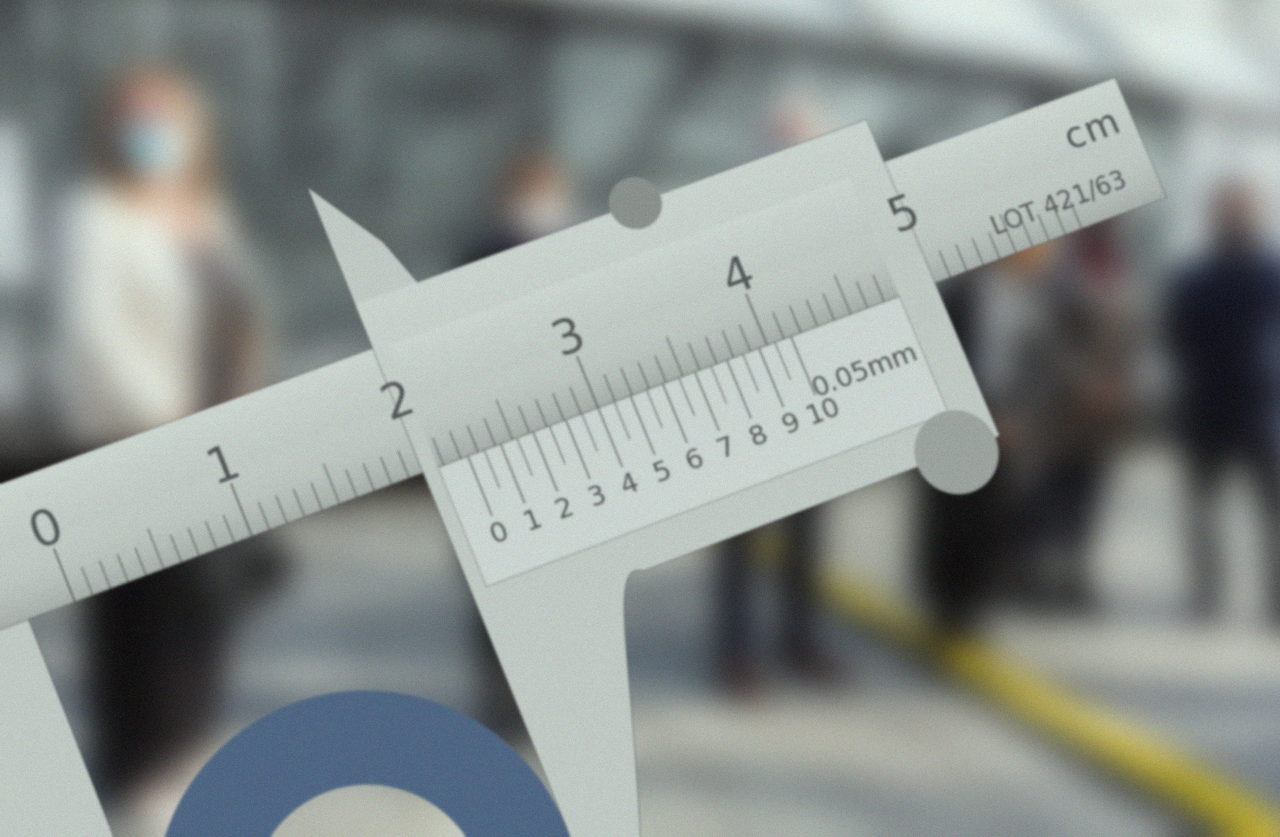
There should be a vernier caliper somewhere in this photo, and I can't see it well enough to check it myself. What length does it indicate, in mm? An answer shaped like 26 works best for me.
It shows 22.4
